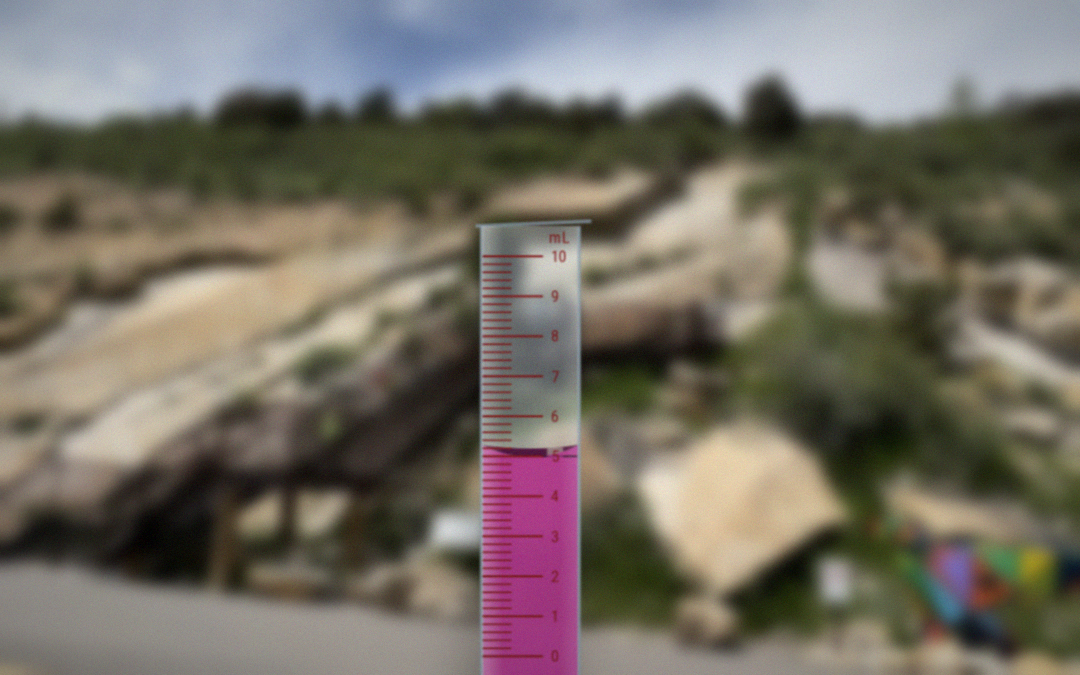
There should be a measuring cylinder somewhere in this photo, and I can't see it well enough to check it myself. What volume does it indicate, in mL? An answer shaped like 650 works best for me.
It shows 5
